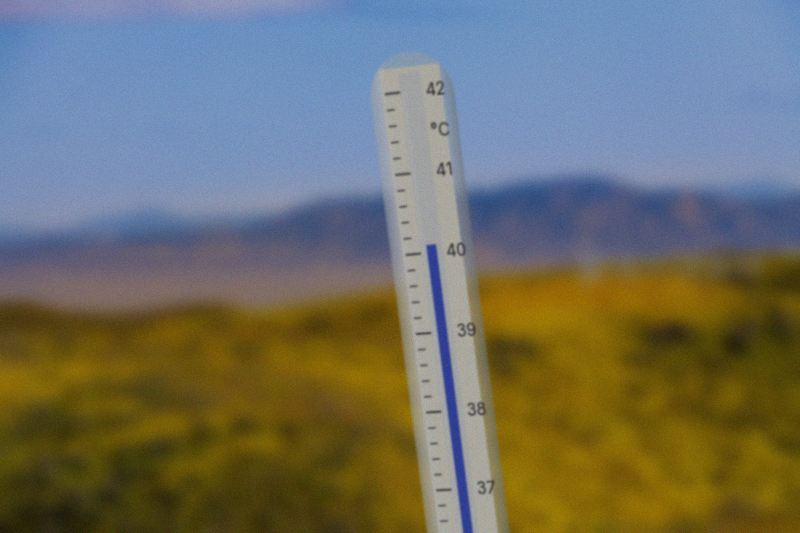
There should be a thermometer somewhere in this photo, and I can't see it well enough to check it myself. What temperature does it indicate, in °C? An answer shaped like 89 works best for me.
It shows 40.1
